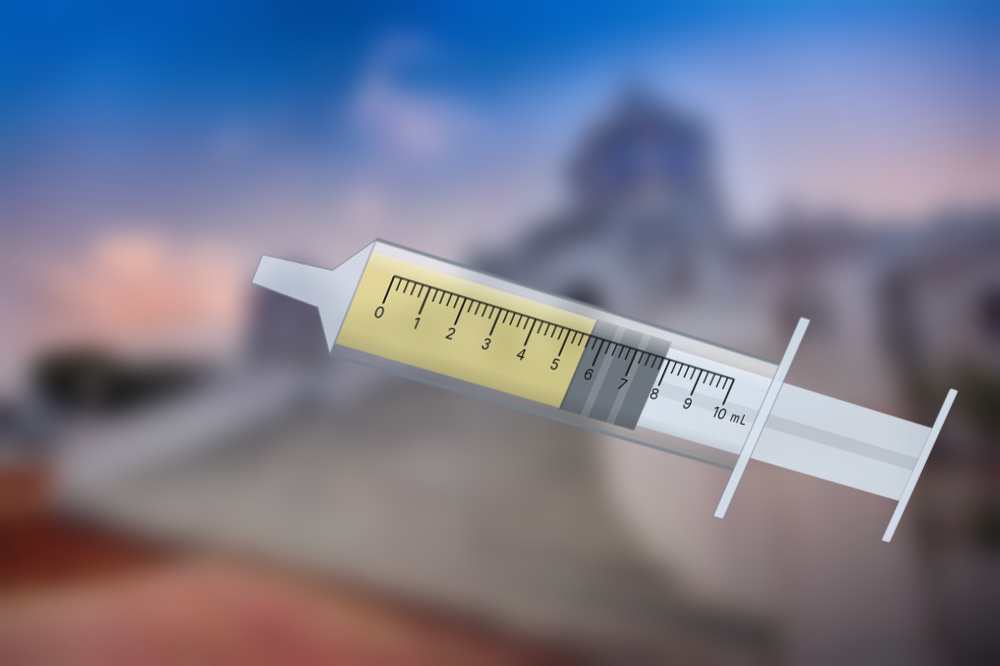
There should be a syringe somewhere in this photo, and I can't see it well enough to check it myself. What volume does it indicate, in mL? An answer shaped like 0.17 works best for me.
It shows 5.6
